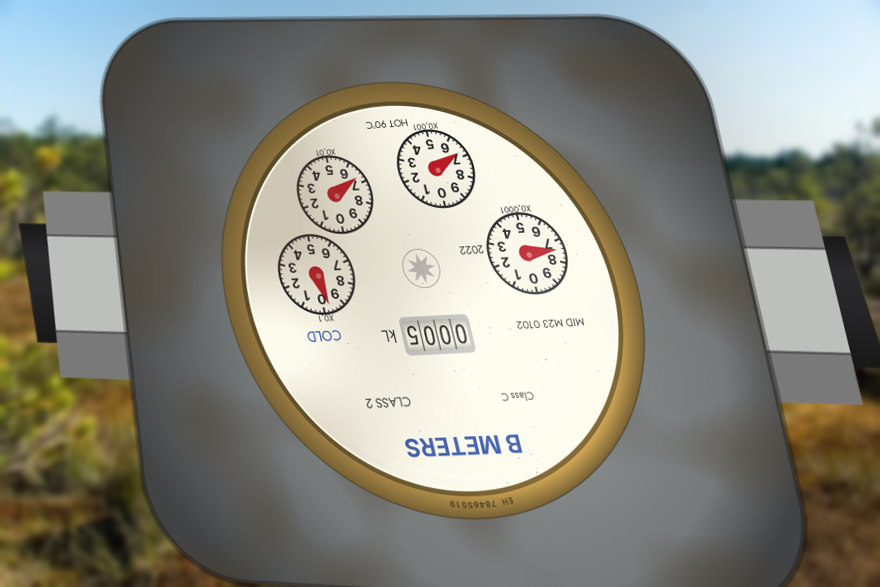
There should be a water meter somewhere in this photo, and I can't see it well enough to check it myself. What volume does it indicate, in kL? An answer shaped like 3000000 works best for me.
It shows 4.9667
